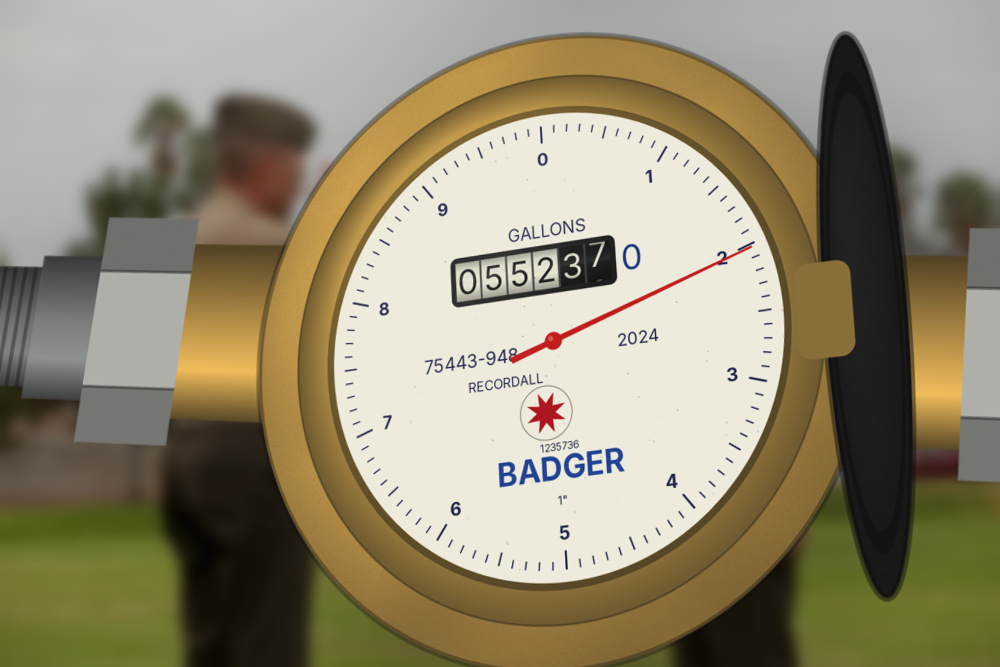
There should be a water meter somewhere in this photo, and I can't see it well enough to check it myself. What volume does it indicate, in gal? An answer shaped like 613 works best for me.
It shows 552372.0
